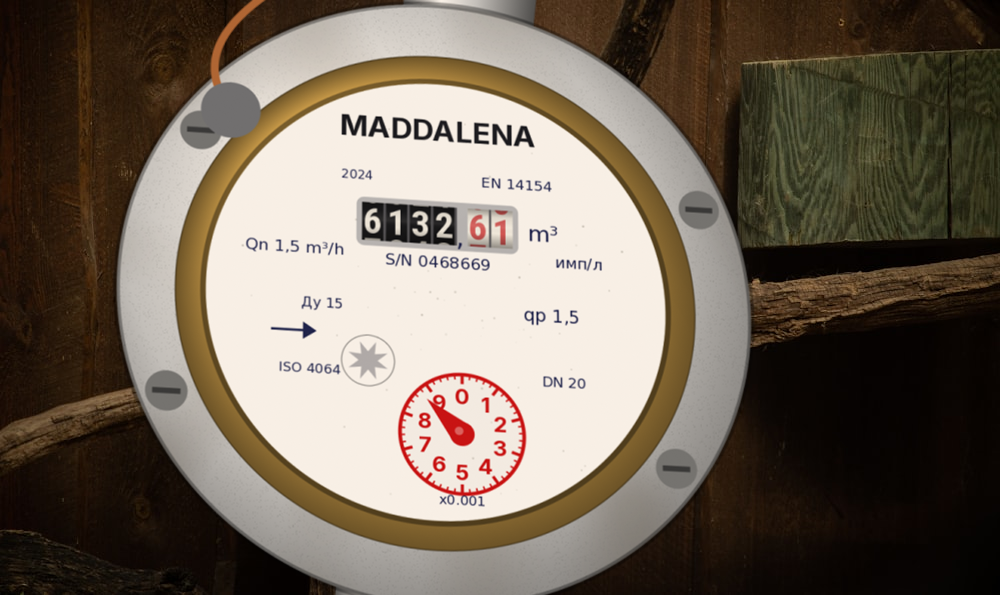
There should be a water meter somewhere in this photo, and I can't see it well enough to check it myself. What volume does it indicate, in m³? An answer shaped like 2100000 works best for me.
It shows 6132.608
